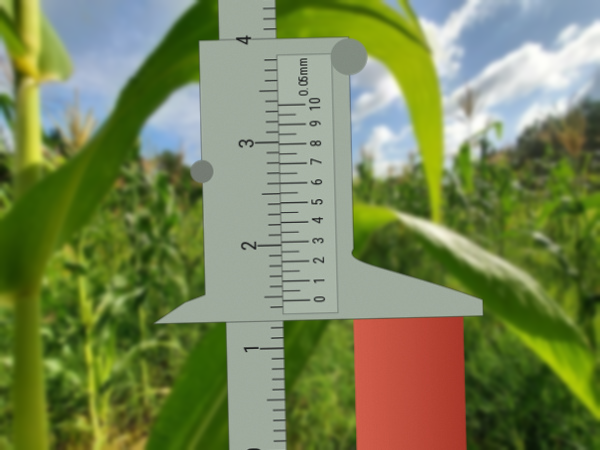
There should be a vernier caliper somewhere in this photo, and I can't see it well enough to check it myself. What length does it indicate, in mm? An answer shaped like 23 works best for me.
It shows 14.6
